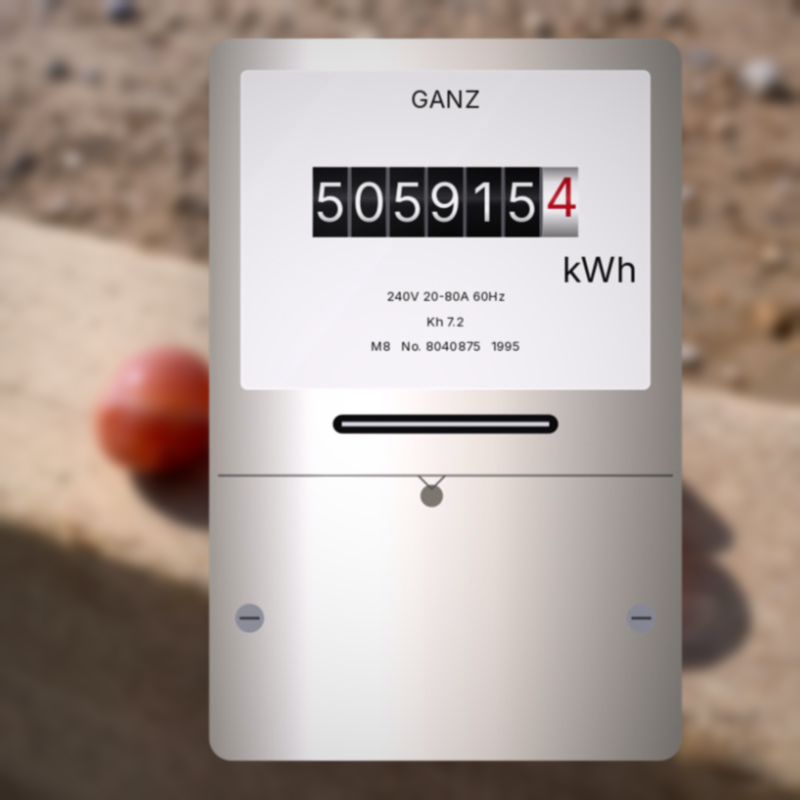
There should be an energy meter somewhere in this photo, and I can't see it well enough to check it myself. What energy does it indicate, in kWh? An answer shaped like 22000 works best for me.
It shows 505915.4
